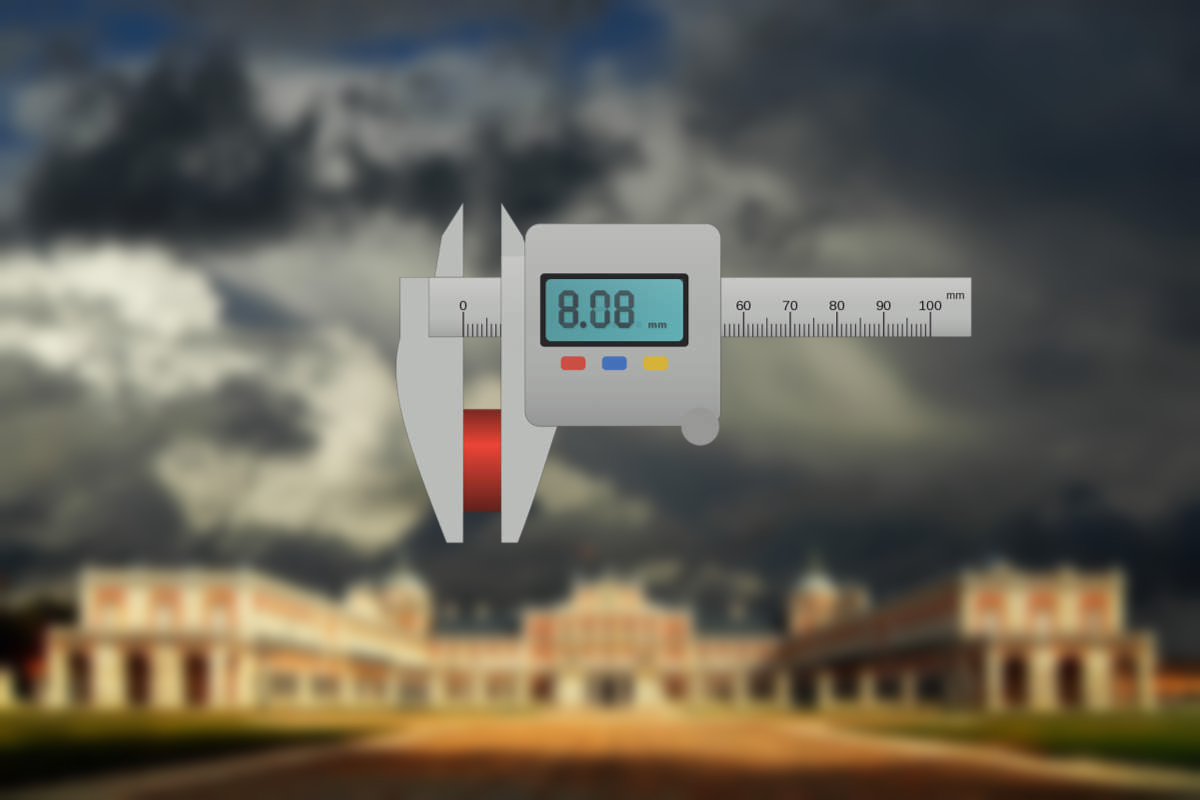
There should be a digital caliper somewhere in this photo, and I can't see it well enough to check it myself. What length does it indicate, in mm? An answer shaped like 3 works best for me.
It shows 8.08
